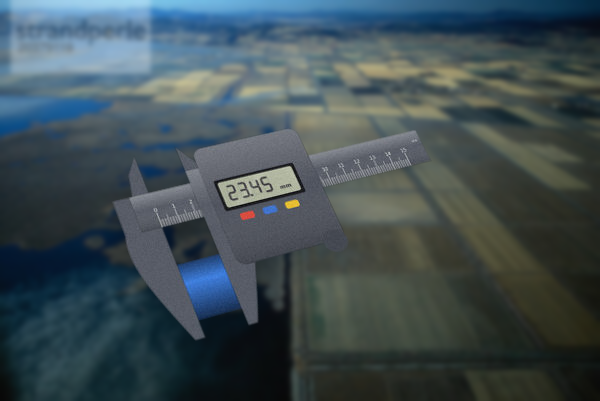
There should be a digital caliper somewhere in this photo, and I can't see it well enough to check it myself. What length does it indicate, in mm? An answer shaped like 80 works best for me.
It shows 23.45
